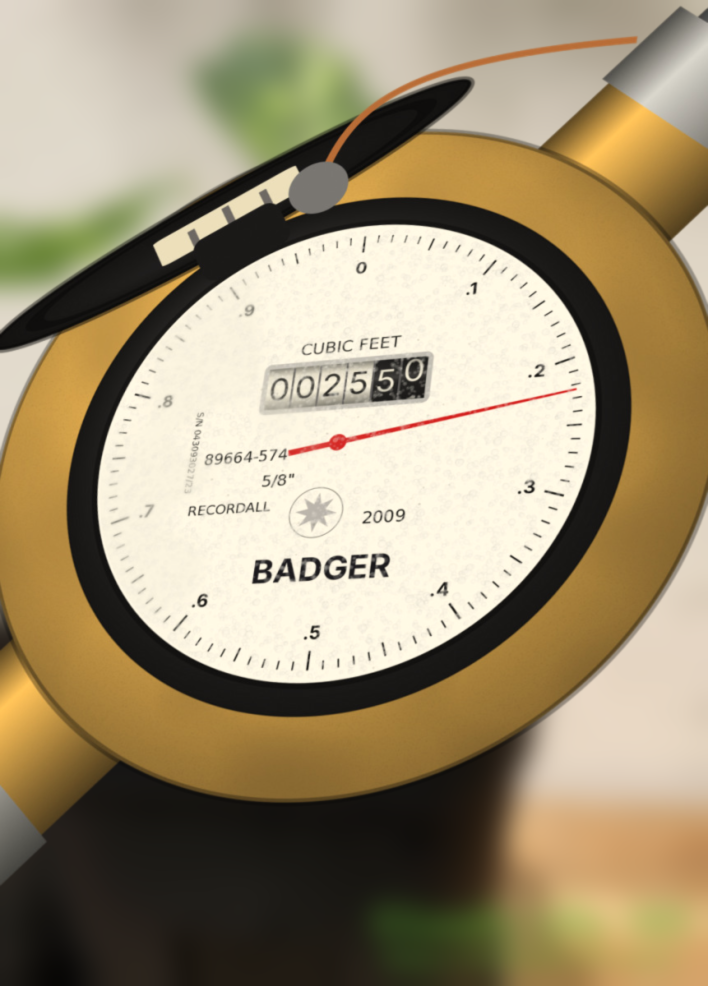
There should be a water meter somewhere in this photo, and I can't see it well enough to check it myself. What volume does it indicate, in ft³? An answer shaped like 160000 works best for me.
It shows 2550.22
